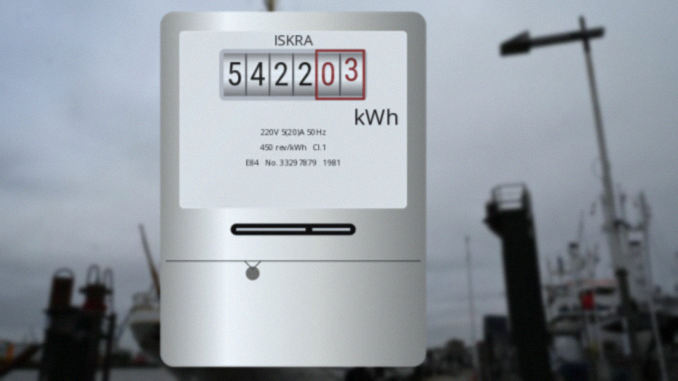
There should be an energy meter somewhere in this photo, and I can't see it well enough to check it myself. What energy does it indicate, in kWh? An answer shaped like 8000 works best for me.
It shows 5422.03
